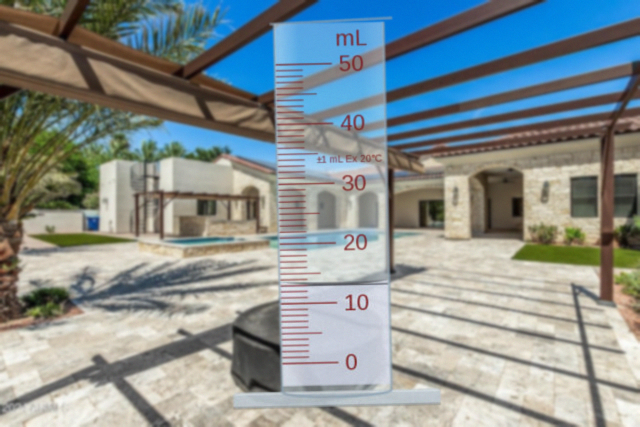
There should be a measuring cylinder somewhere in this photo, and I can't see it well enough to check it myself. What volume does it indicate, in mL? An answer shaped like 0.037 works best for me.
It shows 13
